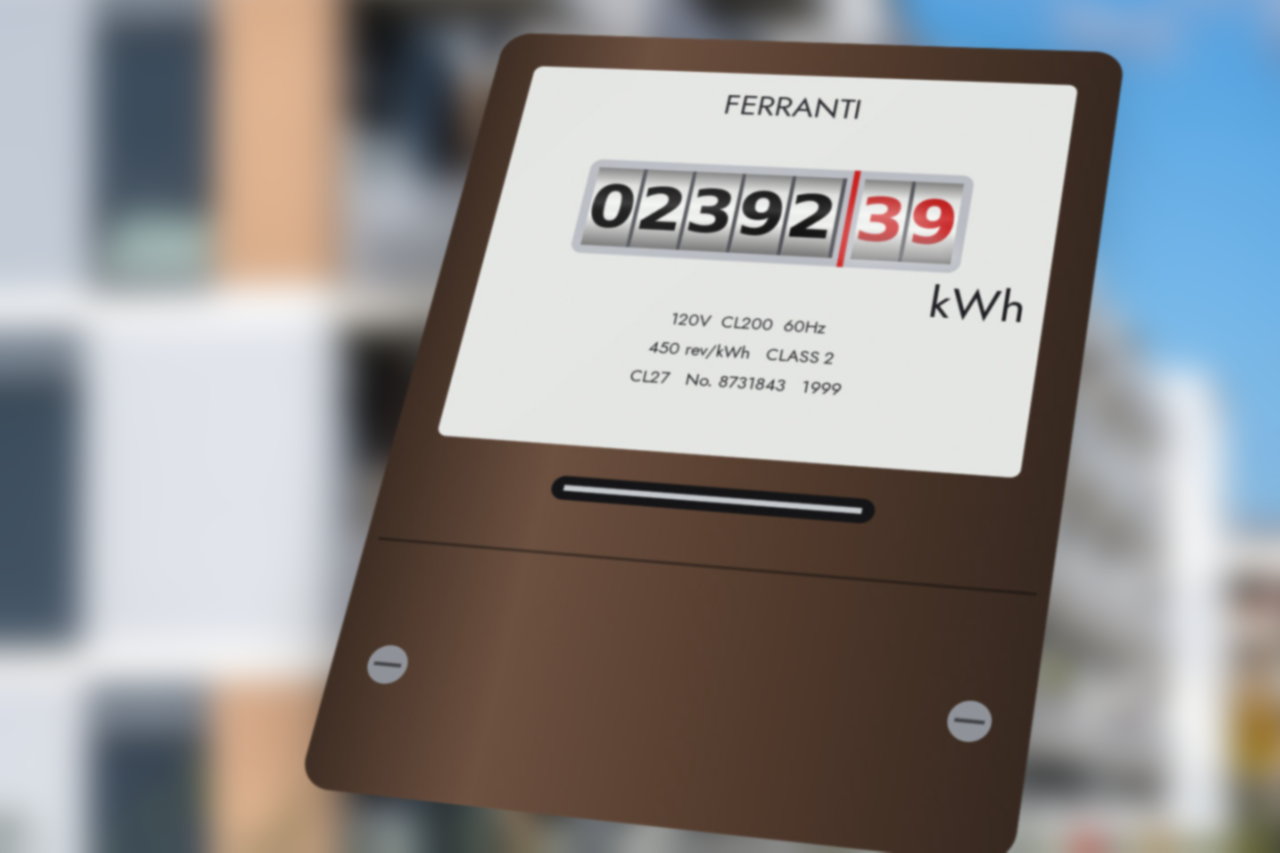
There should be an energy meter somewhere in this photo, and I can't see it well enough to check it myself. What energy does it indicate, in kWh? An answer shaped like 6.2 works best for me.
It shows 2392.39
